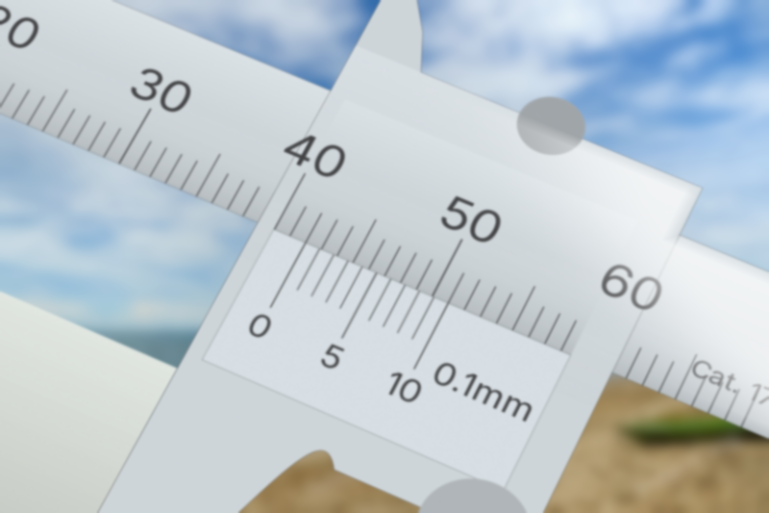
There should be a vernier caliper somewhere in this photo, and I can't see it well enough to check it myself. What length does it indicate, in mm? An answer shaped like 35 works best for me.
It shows 42.0
